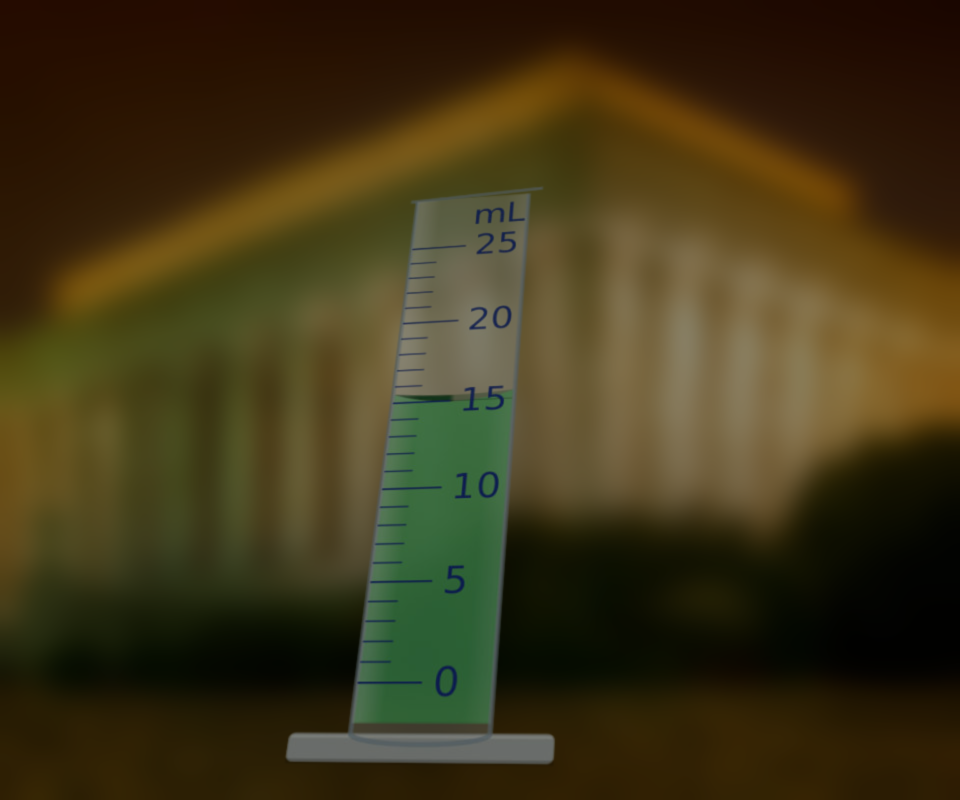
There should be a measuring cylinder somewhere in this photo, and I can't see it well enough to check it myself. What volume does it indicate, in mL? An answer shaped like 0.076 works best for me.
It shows 15
